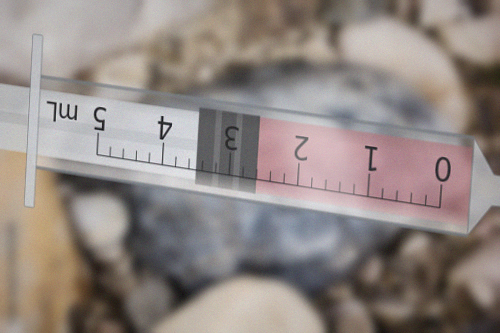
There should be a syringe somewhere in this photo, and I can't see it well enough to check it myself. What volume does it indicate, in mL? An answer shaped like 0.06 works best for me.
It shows 2.6
